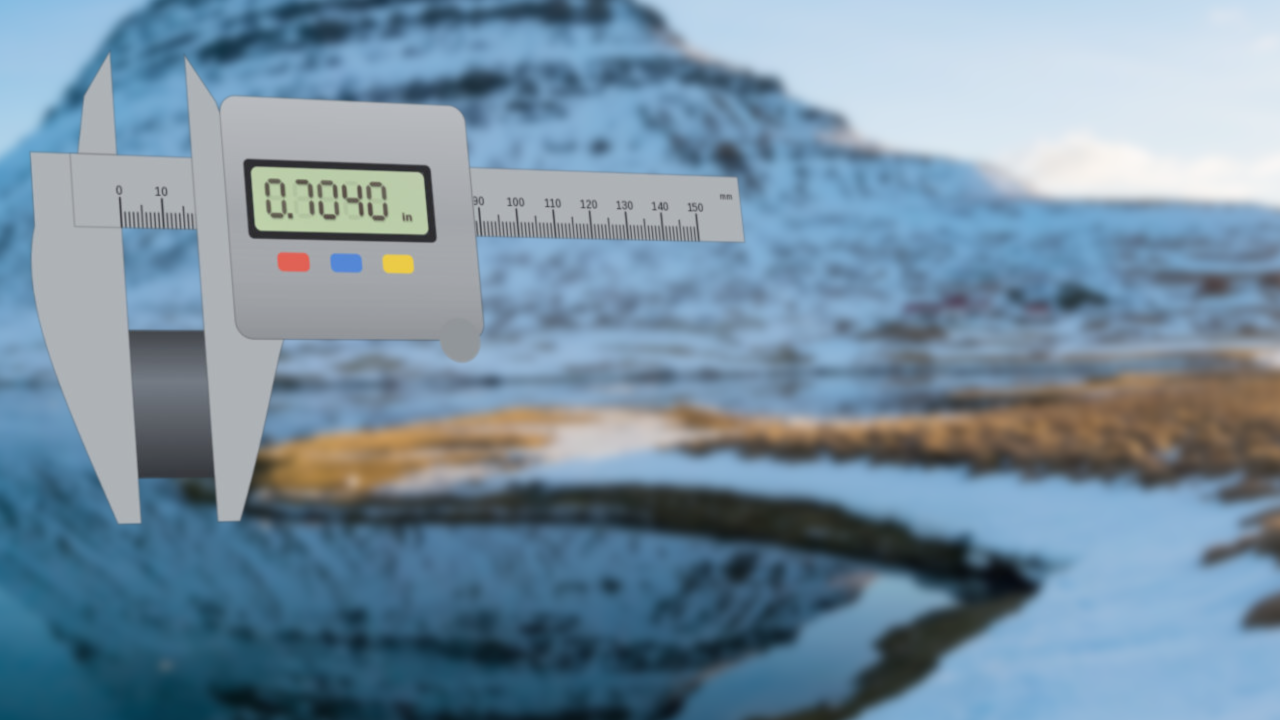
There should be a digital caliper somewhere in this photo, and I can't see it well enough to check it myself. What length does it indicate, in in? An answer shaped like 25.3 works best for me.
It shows 0.7040
